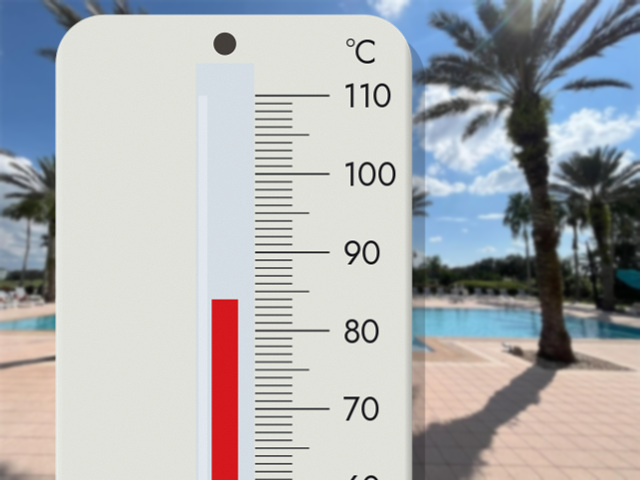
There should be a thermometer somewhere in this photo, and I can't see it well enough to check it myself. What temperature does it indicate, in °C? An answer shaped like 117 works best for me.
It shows 84
